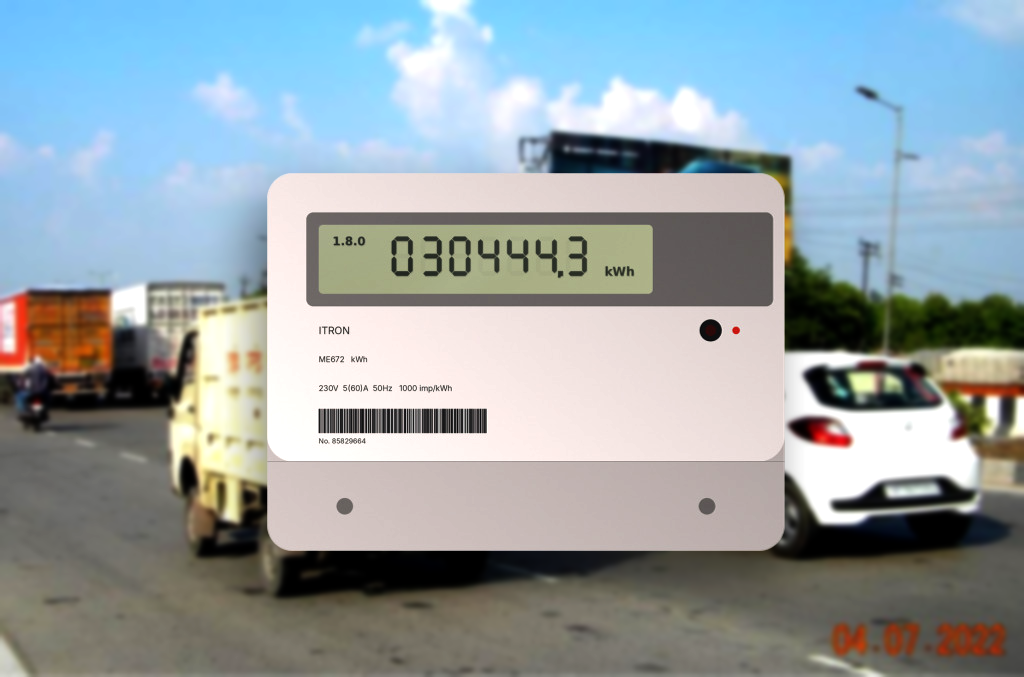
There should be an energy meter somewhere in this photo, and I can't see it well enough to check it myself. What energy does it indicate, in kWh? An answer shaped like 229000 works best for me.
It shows 30444.3
